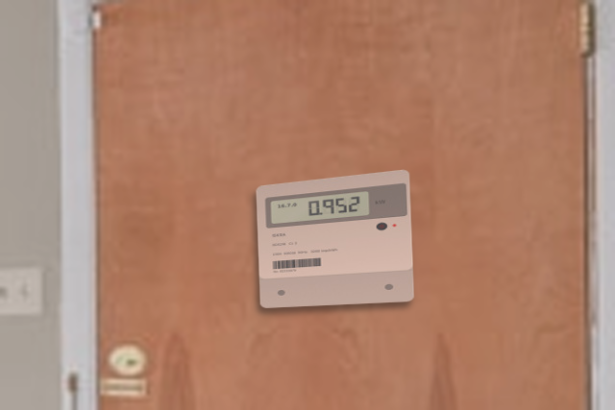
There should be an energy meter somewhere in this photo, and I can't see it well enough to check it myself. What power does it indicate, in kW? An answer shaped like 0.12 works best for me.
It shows 0.952
